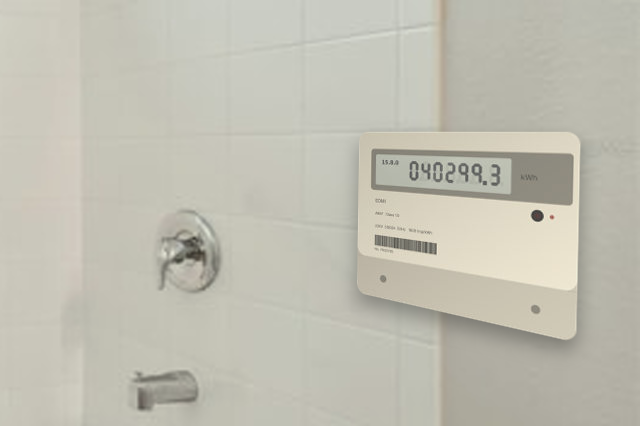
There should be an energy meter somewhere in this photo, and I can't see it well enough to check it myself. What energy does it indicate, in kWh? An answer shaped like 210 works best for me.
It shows 40299.3
